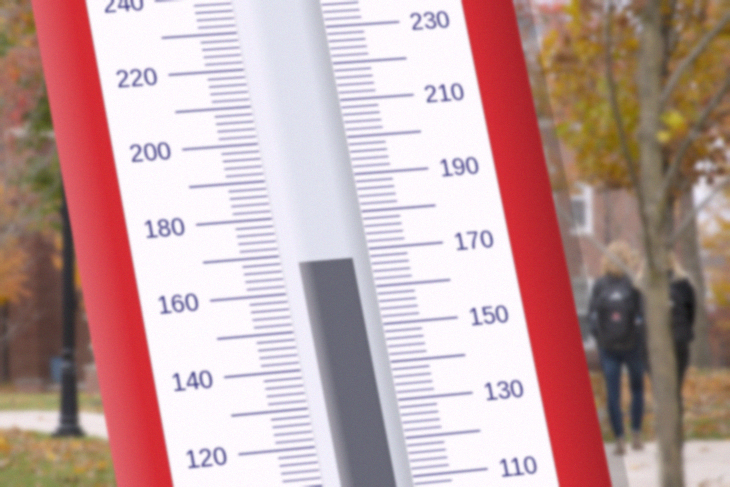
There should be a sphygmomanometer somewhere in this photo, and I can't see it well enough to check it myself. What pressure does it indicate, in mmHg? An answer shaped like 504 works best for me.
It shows 168
